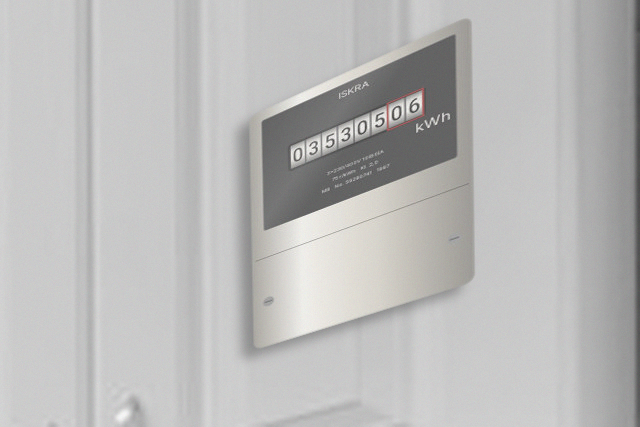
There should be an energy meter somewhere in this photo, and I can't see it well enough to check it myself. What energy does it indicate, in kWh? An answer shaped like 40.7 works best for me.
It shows 35305.06
